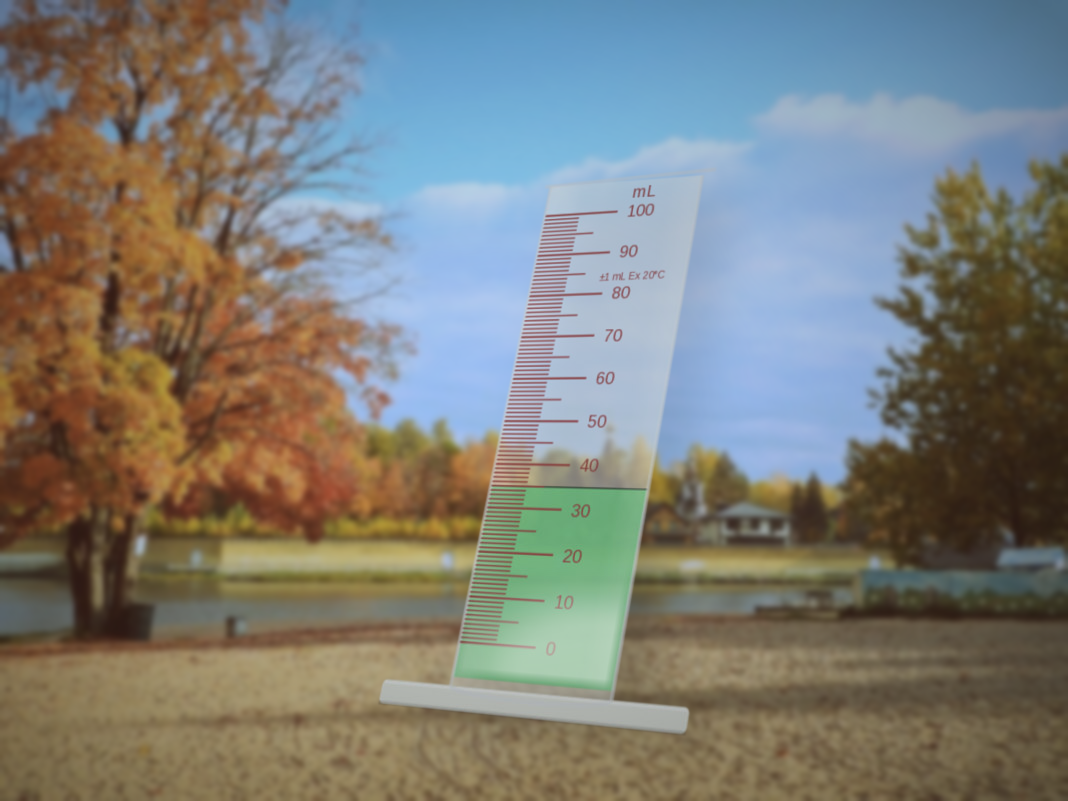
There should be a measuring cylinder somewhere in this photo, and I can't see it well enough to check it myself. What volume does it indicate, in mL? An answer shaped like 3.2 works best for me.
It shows 35
